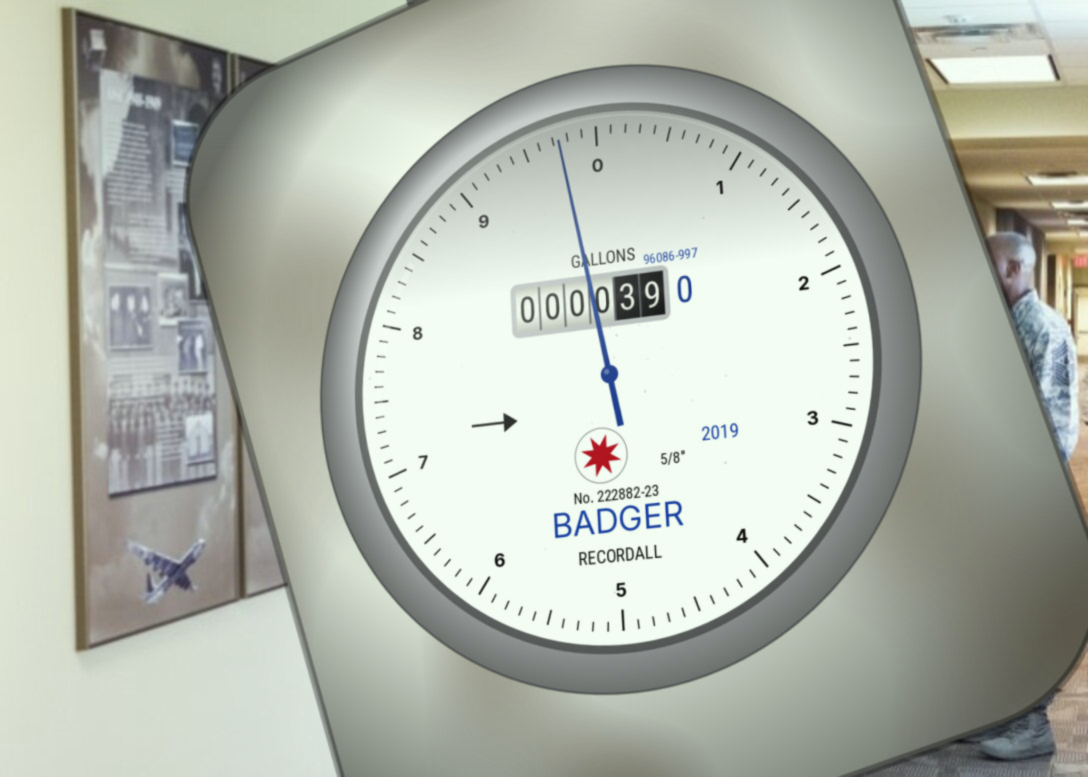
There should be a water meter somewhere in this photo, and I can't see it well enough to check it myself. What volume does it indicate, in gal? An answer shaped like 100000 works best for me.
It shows 389.7
